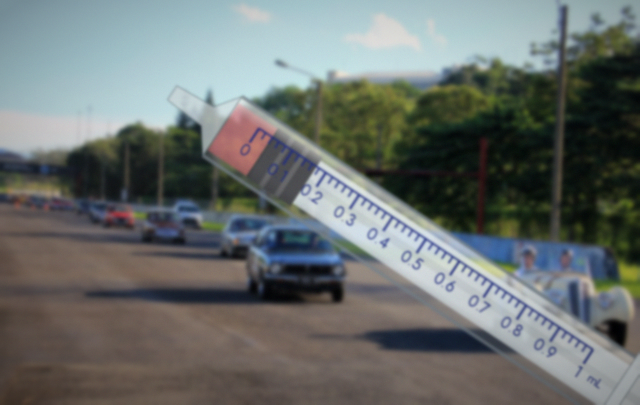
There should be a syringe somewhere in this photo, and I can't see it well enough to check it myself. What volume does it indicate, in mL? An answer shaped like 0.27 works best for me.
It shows 0.04
